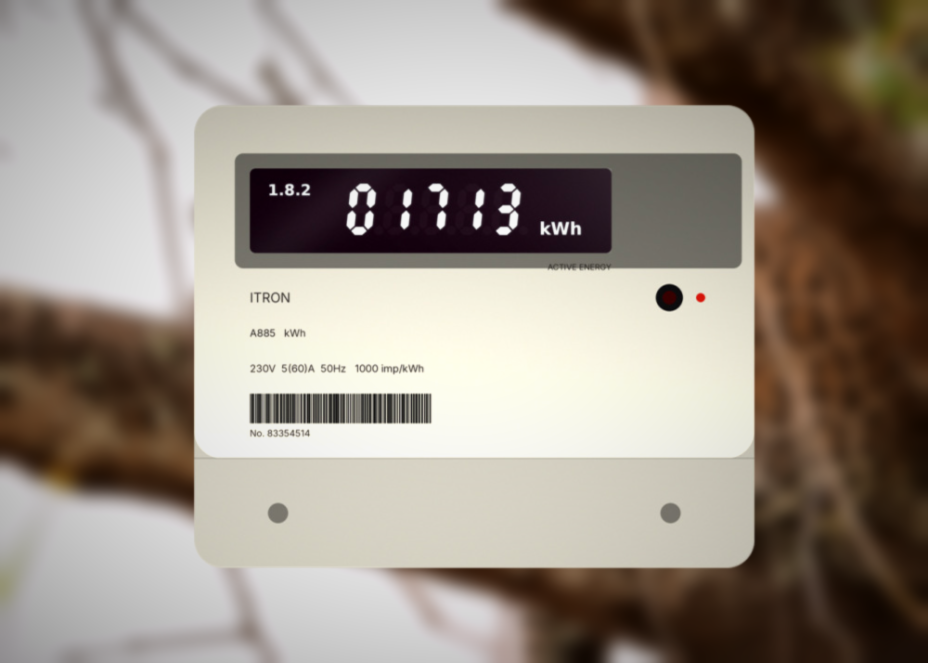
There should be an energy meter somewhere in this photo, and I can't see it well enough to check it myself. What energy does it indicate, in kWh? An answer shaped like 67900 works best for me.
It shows 1713
